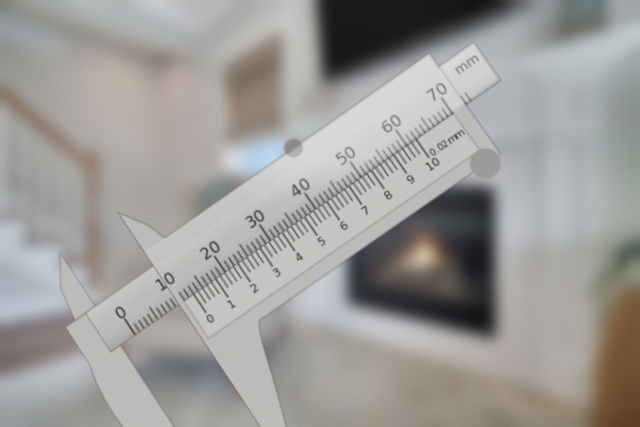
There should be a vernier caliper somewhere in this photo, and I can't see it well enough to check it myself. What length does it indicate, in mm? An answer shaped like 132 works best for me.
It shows 13.0
